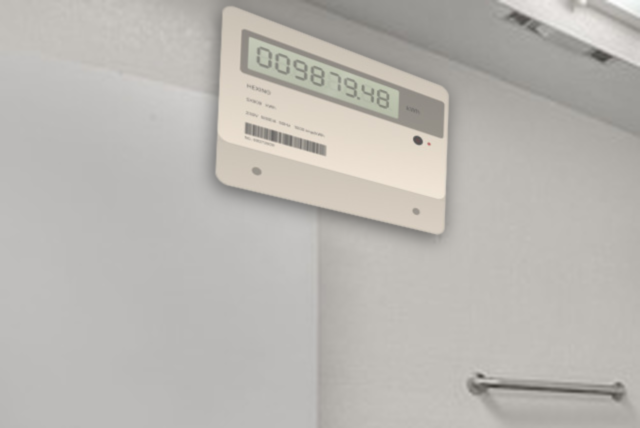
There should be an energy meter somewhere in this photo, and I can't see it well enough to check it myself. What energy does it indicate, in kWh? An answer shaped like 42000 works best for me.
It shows 9879.48
